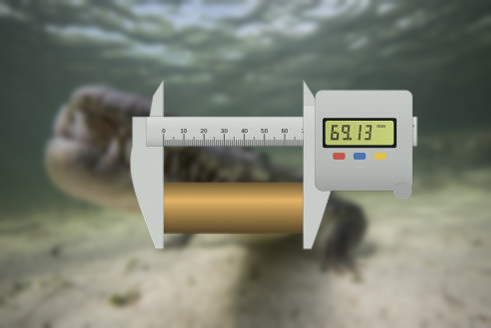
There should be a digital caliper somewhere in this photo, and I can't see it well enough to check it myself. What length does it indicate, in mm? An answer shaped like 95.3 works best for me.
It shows 69.13
